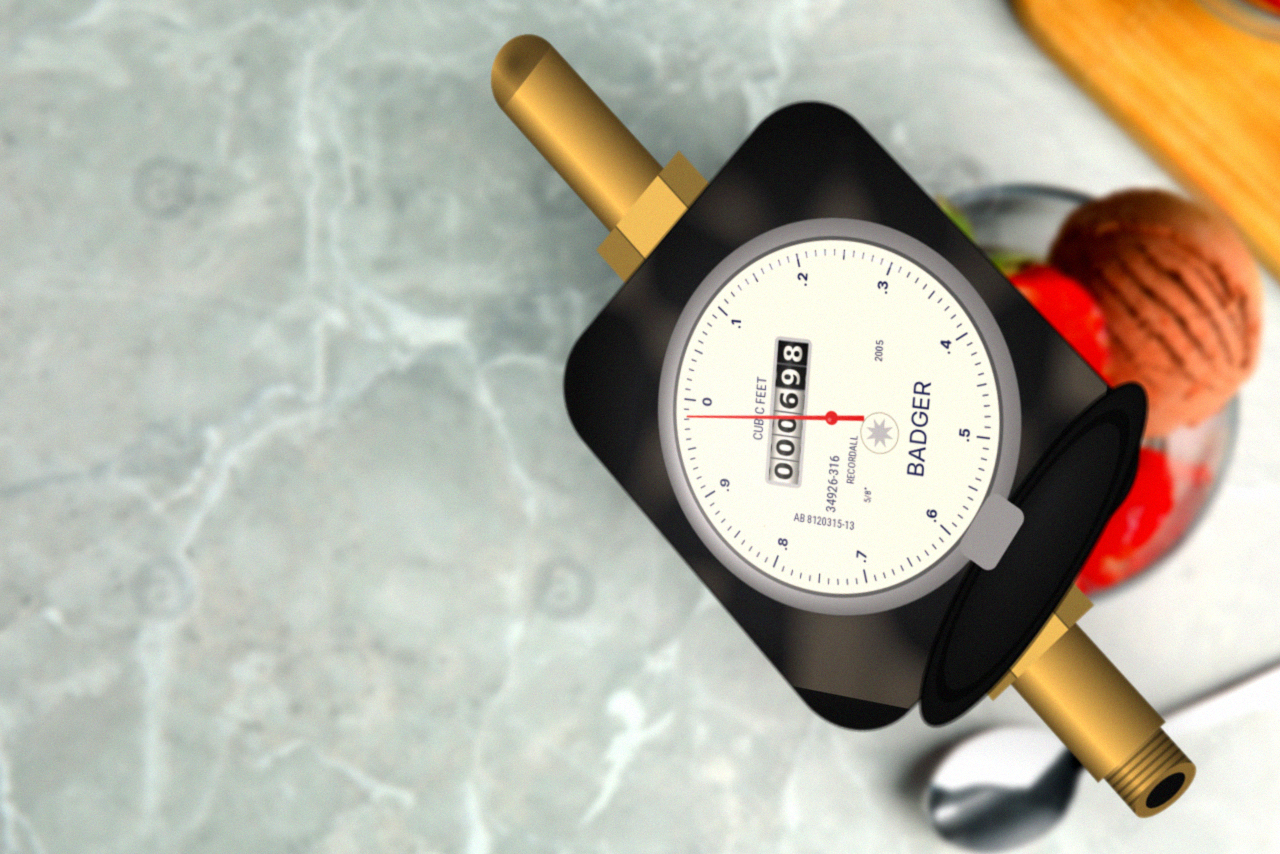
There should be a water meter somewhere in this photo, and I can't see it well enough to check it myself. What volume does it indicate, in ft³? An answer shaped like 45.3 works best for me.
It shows 697.98
